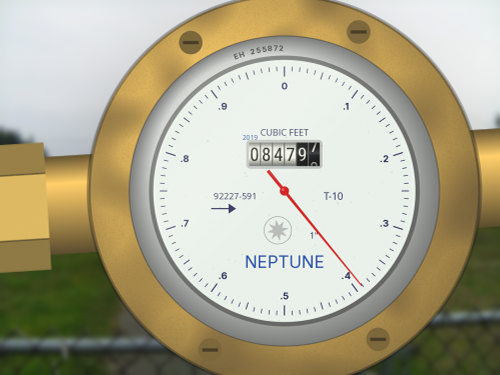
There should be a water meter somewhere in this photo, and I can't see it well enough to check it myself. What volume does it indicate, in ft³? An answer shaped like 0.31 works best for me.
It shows 84797.39
